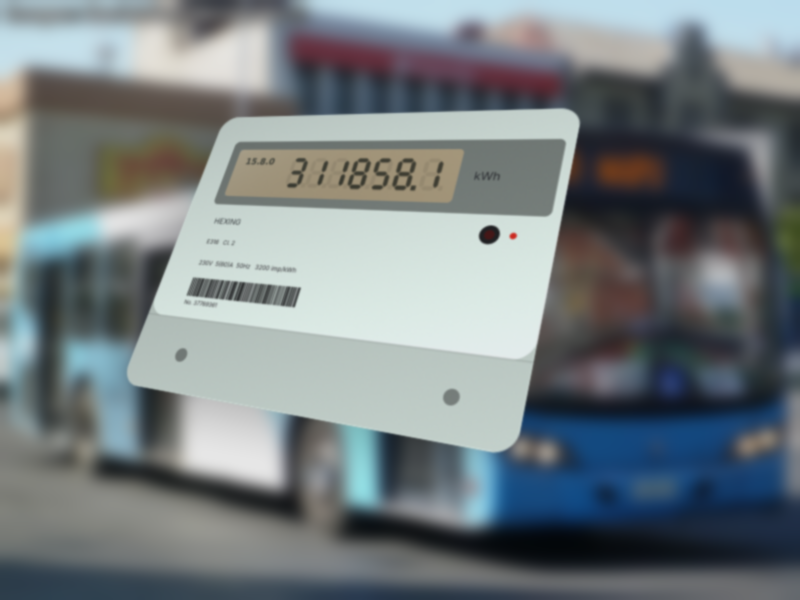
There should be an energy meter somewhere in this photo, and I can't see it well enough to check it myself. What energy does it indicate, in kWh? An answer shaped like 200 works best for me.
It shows 311858.1
